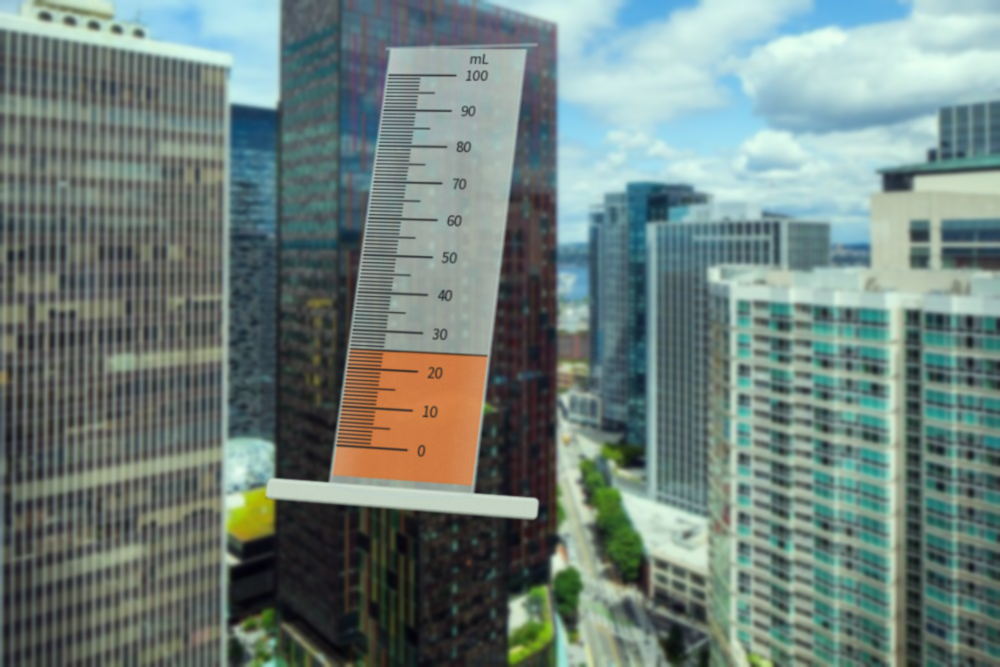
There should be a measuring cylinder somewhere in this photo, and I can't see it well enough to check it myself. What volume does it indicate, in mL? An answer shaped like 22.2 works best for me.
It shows 25
